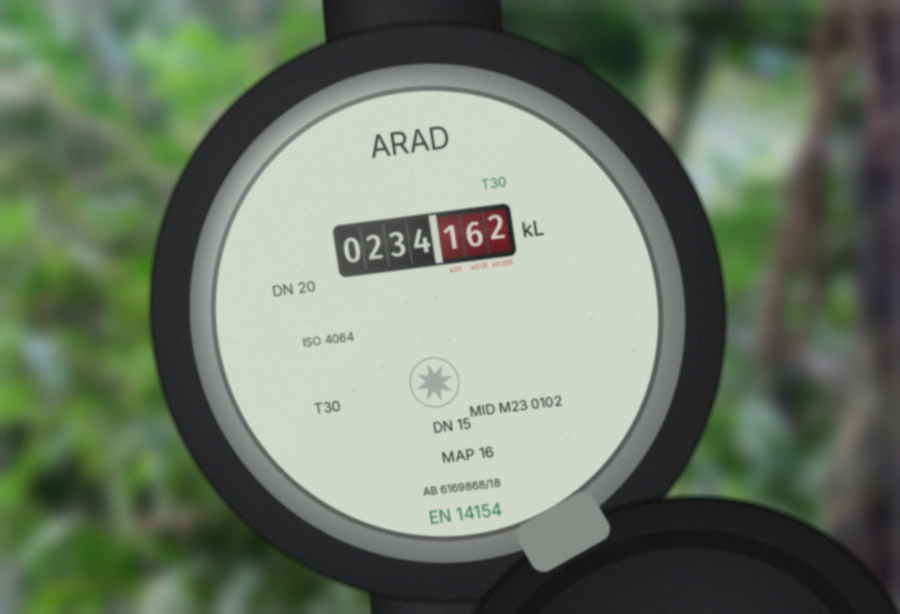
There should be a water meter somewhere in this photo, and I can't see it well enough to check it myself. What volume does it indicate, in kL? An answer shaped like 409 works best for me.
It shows 234.162
